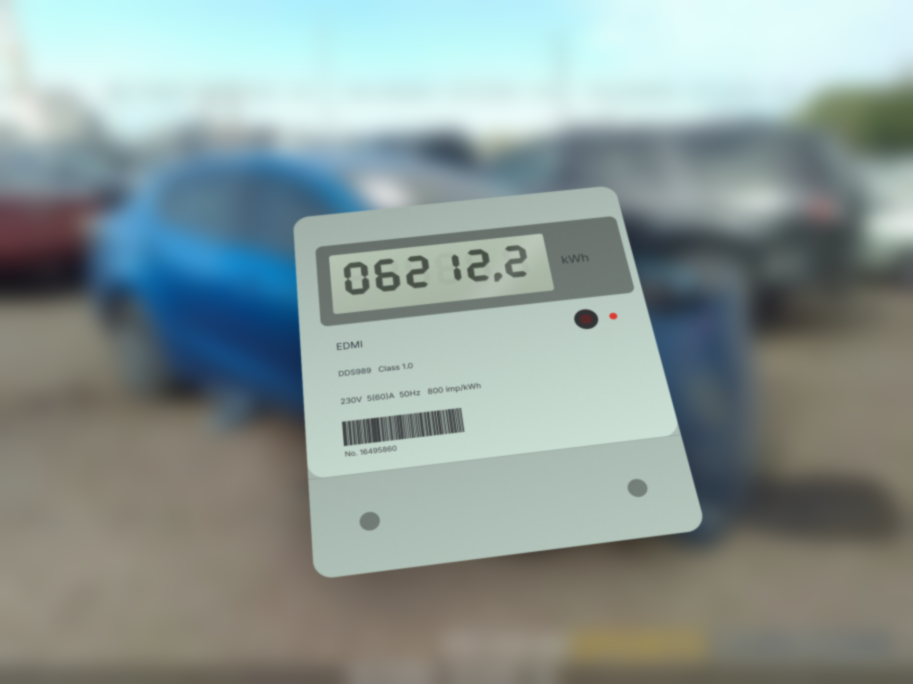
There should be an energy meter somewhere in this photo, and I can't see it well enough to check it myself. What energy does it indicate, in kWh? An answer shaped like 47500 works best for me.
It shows 6212.2
